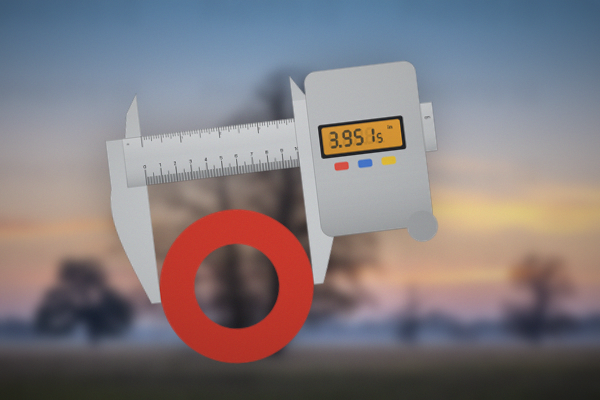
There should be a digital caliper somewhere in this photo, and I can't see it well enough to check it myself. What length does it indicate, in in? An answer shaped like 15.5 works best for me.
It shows 3.9515
